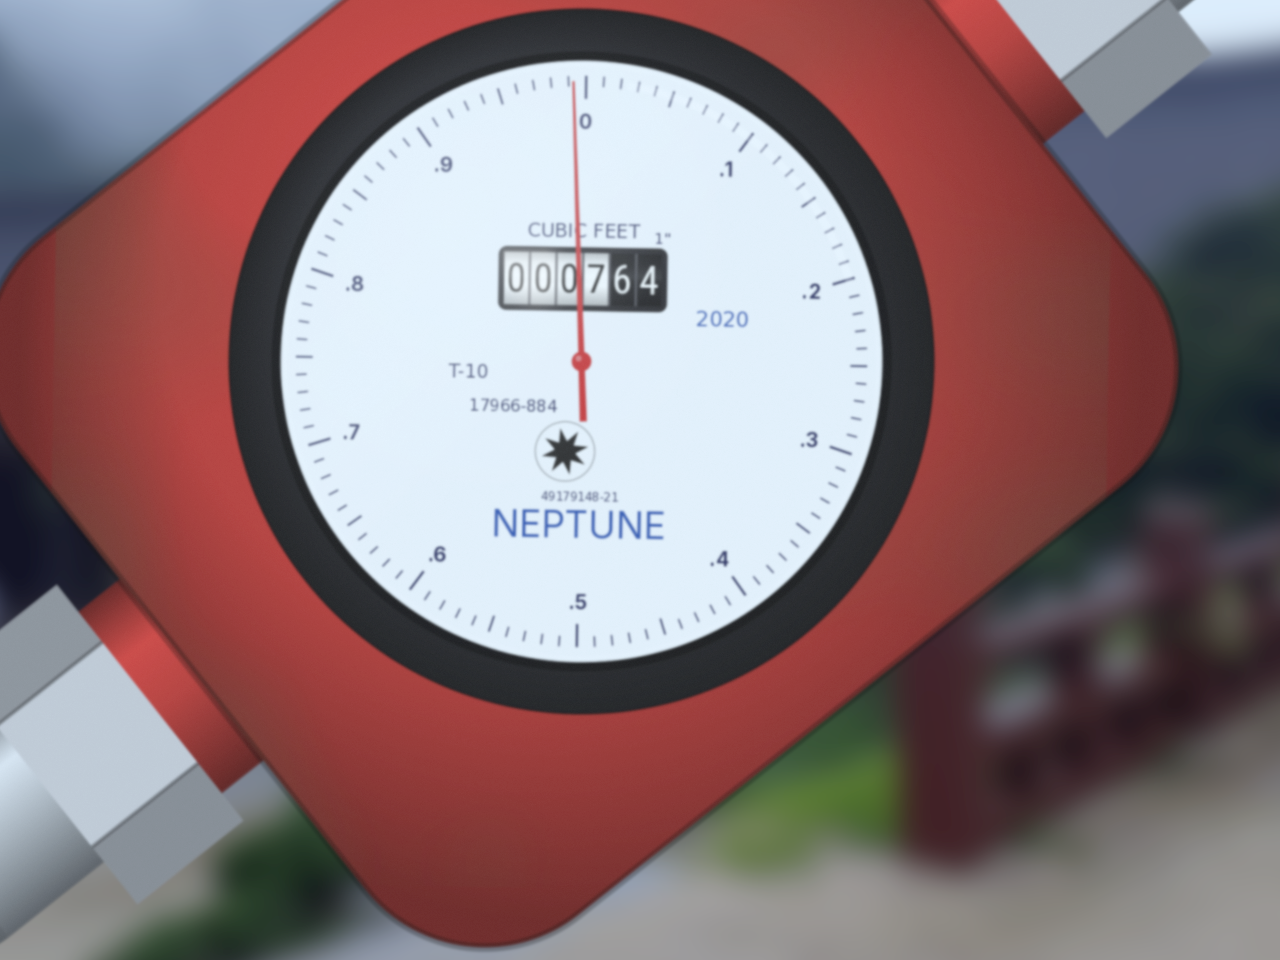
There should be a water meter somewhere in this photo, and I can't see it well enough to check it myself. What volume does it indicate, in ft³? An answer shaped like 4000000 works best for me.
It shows 763.99
